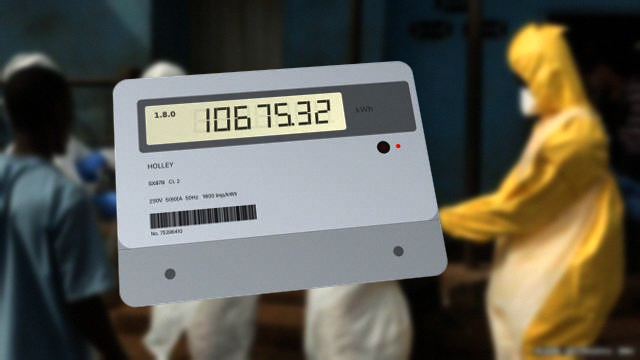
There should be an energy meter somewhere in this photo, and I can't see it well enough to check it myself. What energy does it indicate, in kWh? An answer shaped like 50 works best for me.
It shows 10675.32
